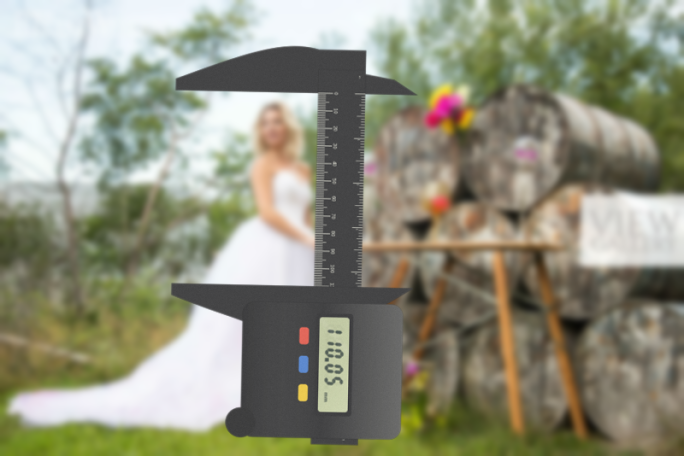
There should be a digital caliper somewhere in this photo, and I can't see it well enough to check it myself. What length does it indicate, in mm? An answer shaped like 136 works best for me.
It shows 110.05
